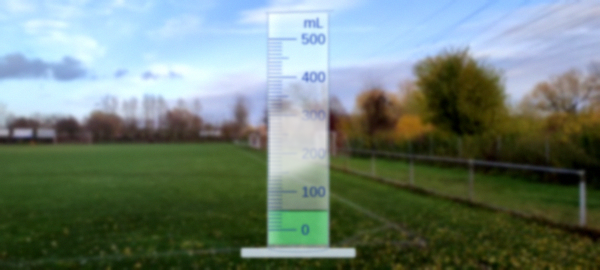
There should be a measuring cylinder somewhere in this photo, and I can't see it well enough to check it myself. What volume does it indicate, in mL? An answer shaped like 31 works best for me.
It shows 50
